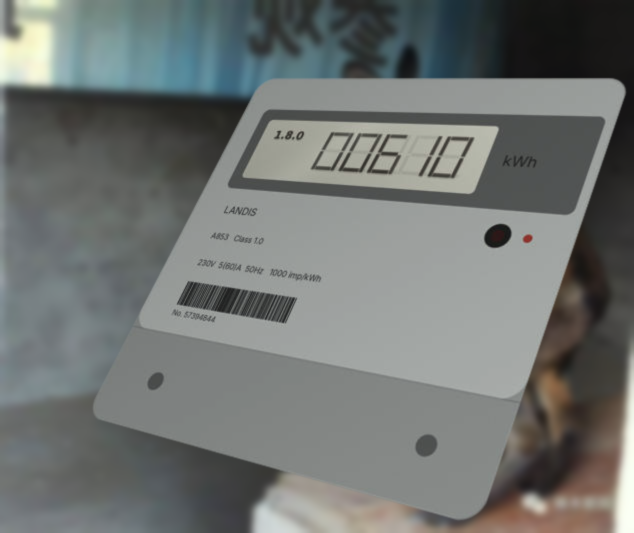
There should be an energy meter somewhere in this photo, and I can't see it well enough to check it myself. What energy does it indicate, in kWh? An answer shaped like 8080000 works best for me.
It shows 610
